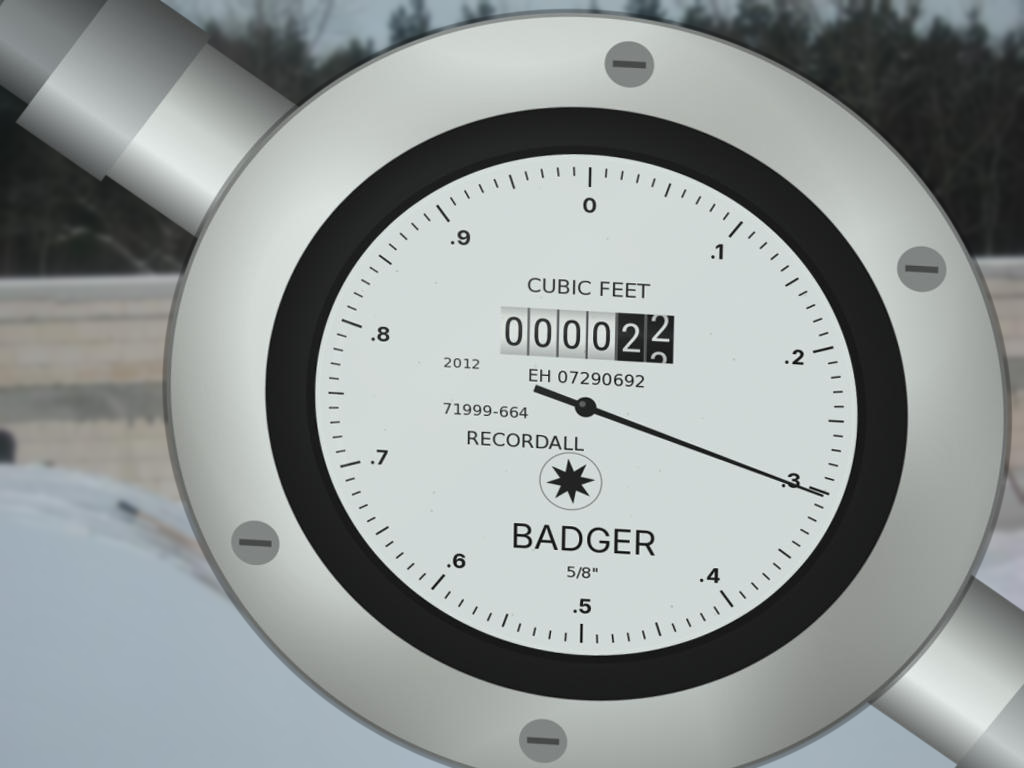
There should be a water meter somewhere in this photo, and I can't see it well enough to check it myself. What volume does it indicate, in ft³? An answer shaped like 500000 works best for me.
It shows 22.30
